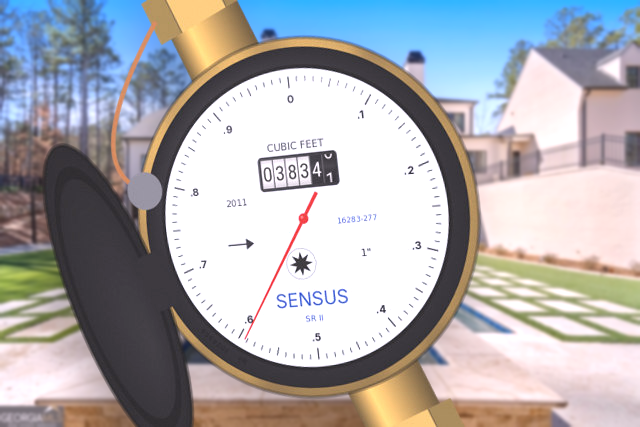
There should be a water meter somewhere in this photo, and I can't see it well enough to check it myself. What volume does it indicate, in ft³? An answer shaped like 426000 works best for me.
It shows 38340.59
